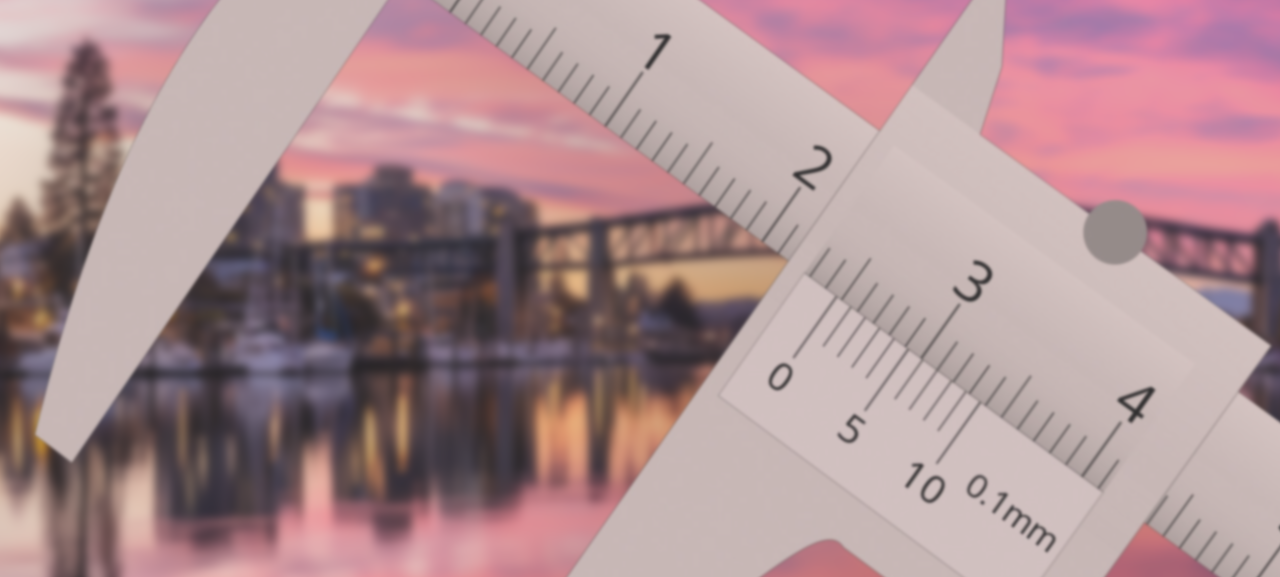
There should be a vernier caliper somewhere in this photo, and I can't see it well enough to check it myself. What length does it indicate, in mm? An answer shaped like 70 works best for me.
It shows 24.7
